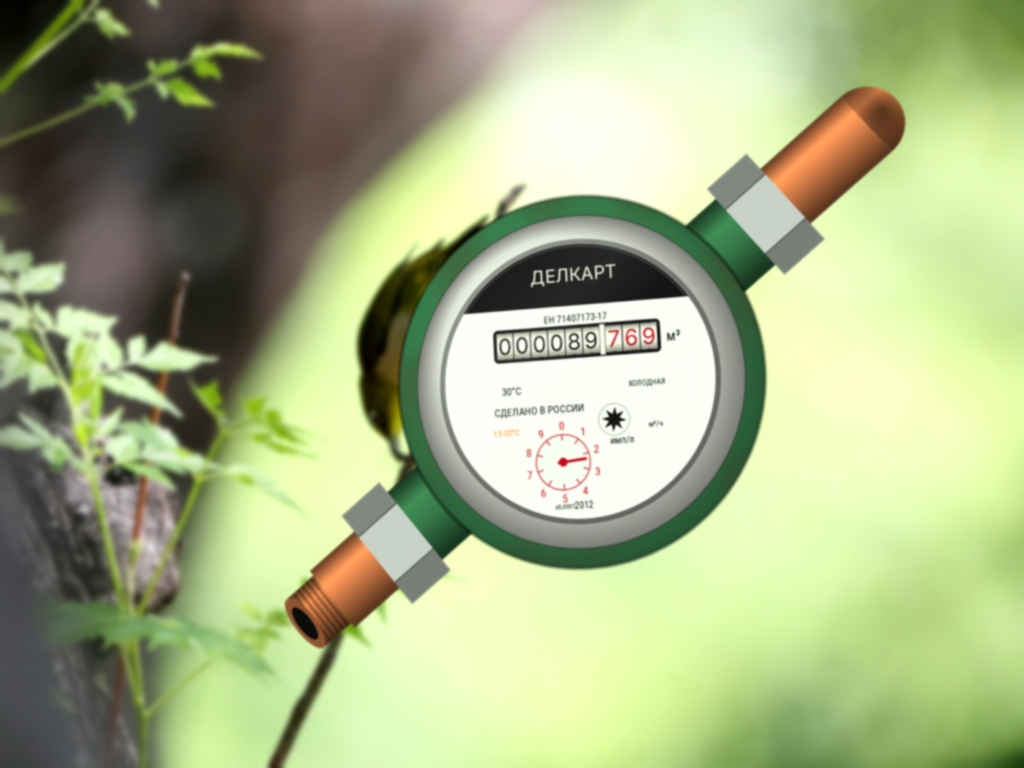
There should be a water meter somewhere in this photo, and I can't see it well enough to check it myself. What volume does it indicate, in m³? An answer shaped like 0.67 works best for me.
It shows 89.7692
